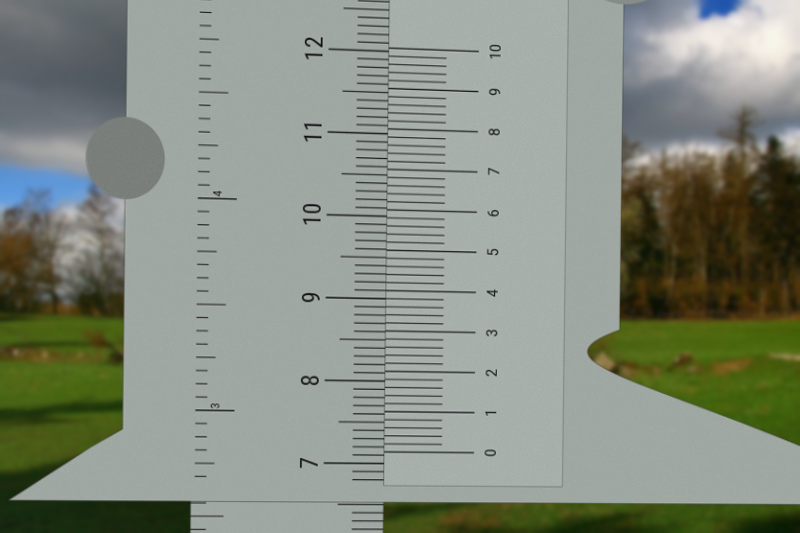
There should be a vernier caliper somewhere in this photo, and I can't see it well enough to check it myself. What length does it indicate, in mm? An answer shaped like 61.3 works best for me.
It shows 71.4
